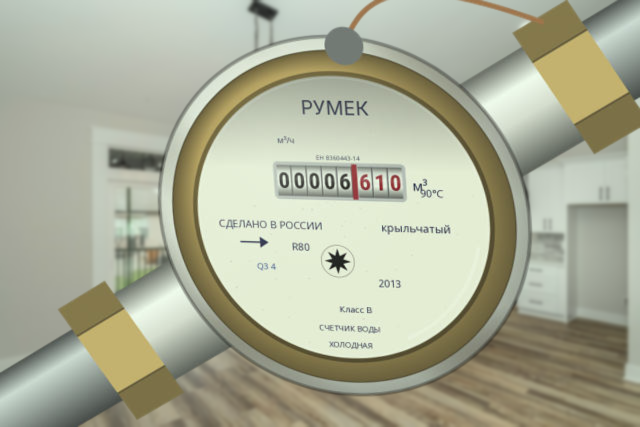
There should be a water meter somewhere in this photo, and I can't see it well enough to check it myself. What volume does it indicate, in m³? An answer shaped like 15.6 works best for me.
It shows 6.610
